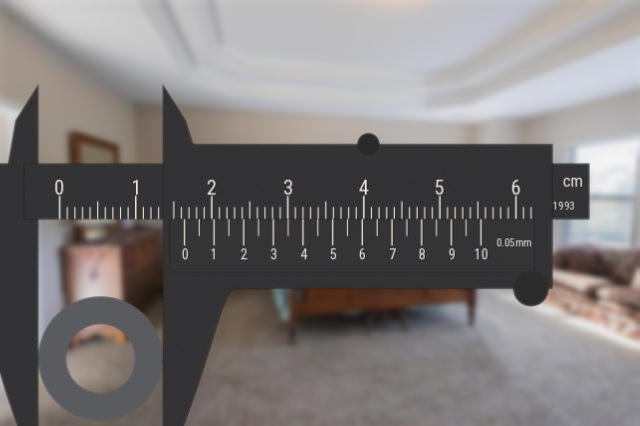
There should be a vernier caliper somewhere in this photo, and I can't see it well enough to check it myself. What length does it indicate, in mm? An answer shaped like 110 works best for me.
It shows 16.4
